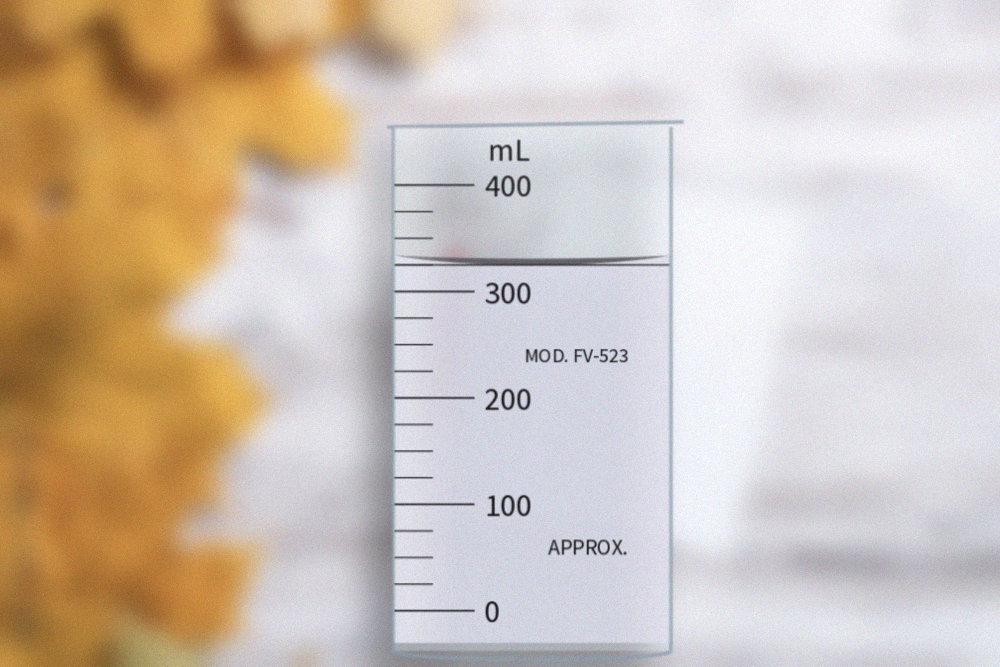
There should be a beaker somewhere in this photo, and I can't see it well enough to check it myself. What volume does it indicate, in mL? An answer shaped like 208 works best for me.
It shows 325
